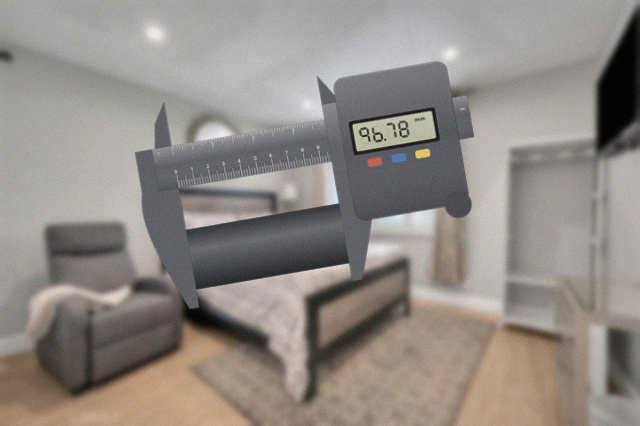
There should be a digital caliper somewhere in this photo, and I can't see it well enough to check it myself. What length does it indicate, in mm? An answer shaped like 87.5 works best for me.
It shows 96.78
